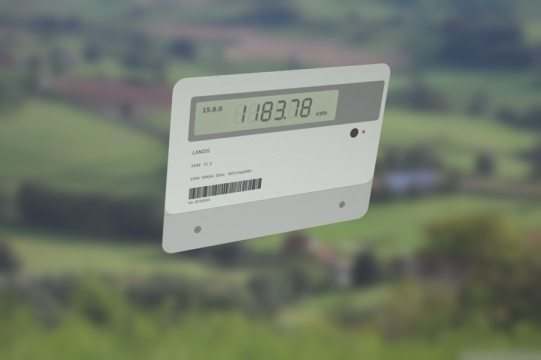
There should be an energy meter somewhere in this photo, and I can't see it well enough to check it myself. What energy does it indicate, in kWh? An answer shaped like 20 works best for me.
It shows 1183.78
